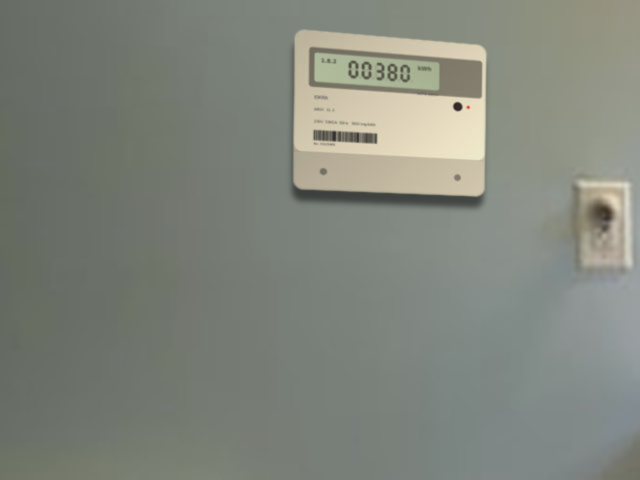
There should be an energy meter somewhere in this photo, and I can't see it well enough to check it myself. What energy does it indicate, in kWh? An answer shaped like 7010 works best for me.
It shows 380
